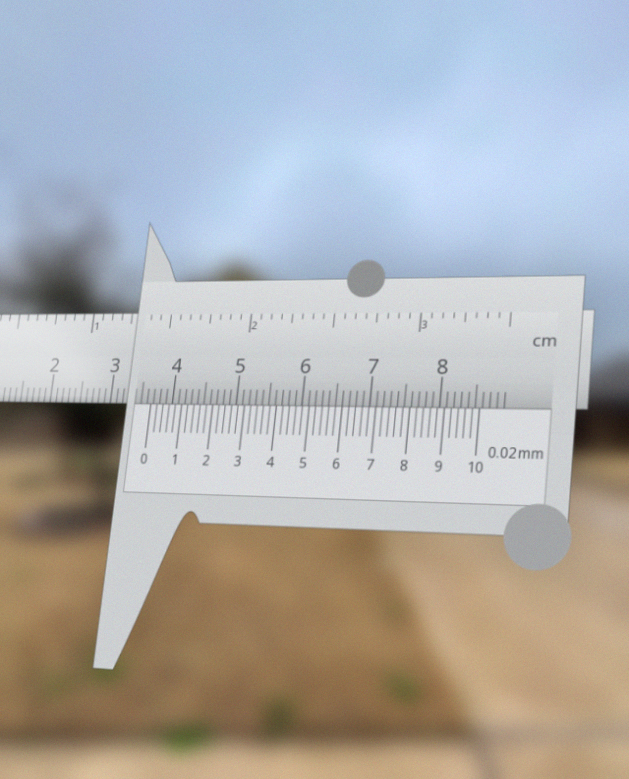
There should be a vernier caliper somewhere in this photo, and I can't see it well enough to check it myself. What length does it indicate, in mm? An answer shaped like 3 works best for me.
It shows 36.6
